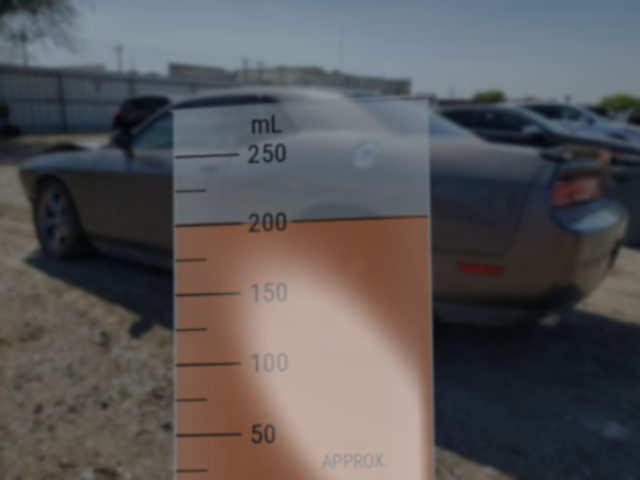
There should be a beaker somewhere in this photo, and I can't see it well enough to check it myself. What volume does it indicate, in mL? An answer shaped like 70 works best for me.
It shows 200
